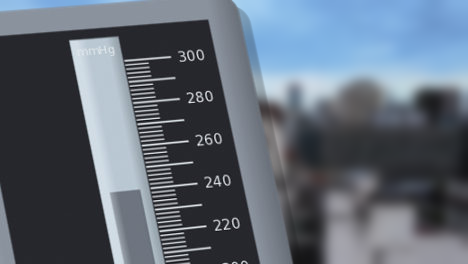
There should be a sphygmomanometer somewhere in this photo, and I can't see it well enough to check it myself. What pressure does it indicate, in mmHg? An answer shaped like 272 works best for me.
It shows 240
